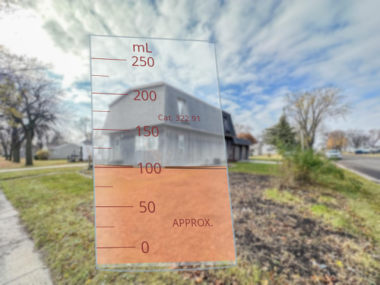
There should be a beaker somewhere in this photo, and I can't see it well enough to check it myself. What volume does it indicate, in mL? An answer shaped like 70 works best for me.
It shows 100
